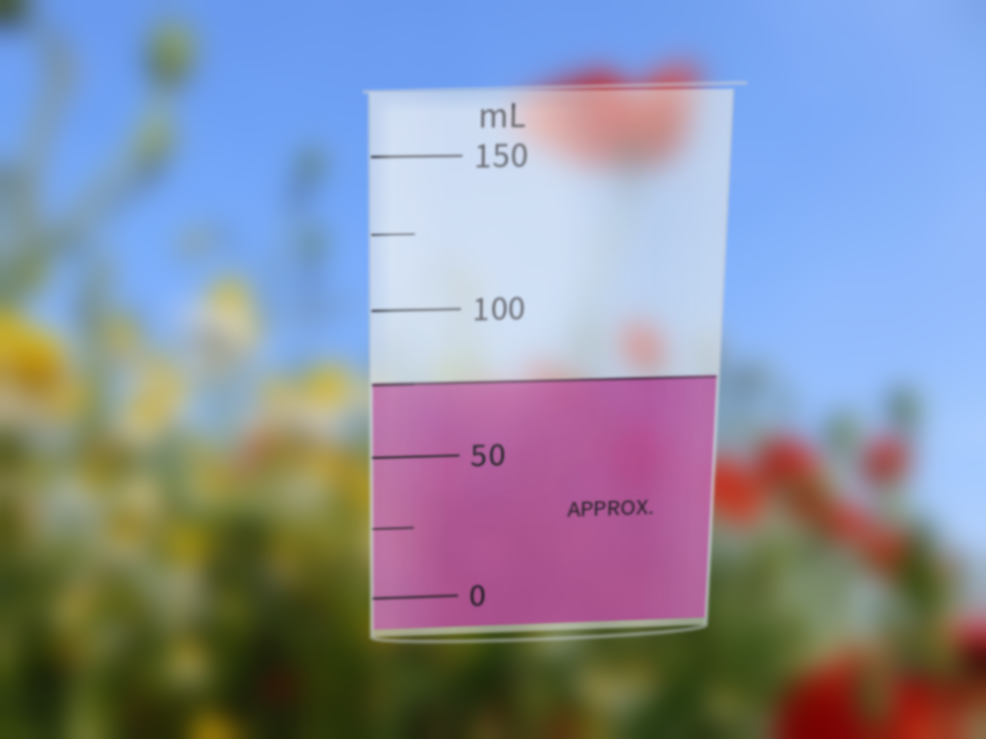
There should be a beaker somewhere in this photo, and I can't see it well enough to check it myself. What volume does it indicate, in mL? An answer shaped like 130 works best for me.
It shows 75
